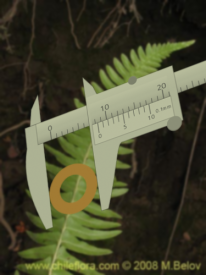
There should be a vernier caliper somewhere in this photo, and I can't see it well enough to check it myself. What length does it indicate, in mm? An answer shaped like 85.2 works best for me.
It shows 8.4
